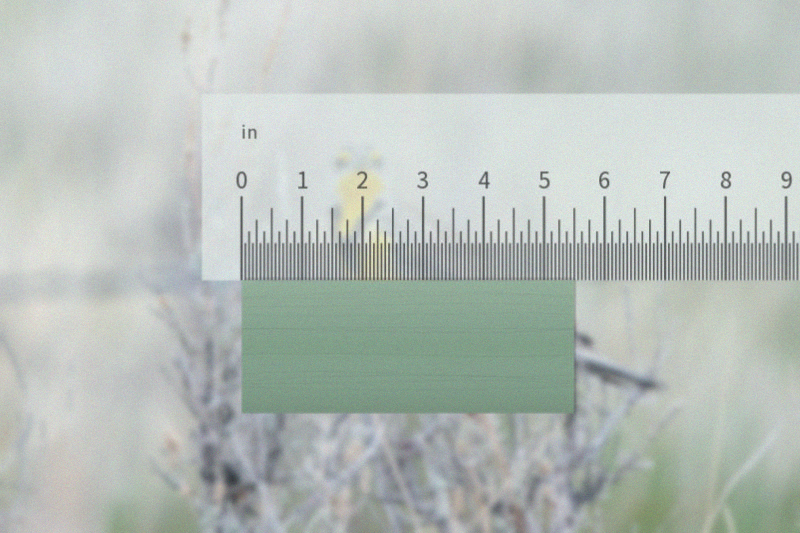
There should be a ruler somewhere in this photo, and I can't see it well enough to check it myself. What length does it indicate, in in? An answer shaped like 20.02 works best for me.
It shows 5.5
